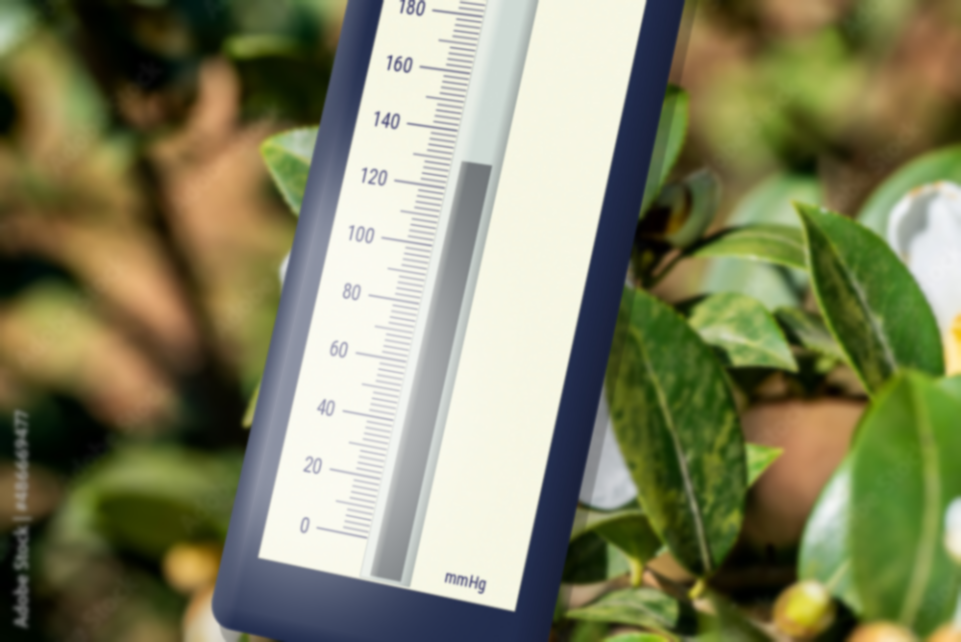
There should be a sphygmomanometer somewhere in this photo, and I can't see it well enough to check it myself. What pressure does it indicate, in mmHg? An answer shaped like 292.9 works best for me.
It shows 130
